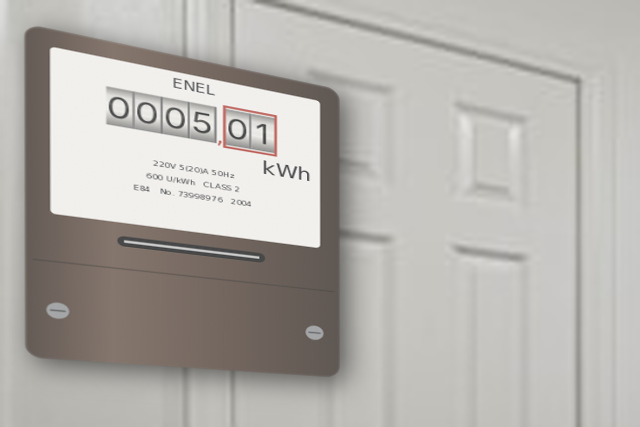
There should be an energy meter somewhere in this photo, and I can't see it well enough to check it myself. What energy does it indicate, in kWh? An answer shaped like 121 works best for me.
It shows 5.01
